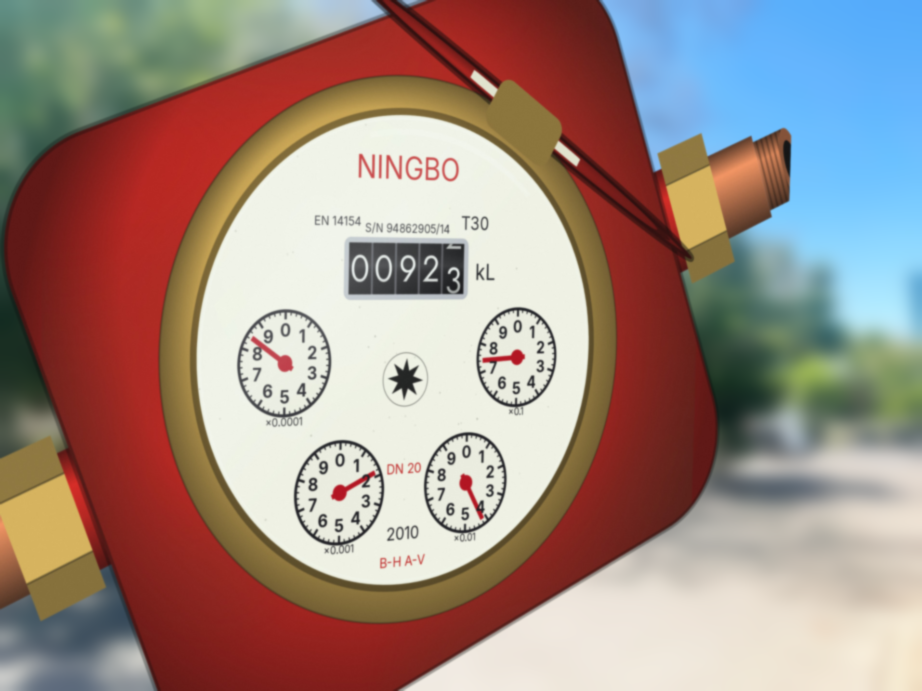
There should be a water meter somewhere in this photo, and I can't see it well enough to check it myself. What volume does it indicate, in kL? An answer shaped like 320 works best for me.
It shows 922.7418
